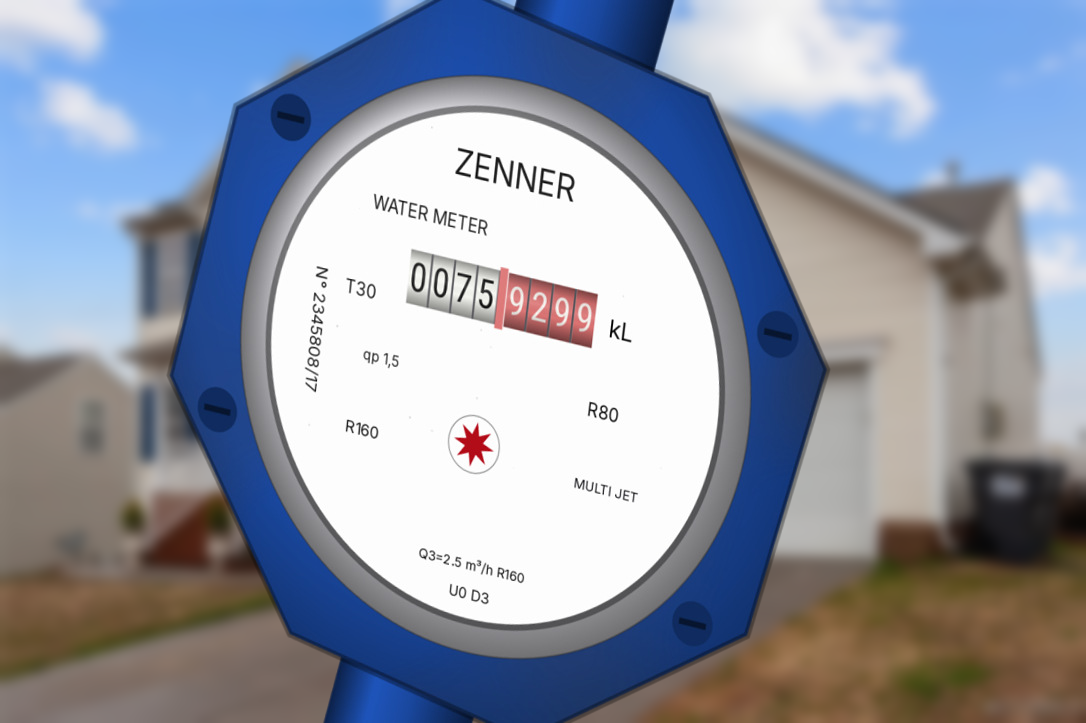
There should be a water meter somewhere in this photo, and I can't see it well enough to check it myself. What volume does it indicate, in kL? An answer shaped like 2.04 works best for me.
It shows 75.9299
